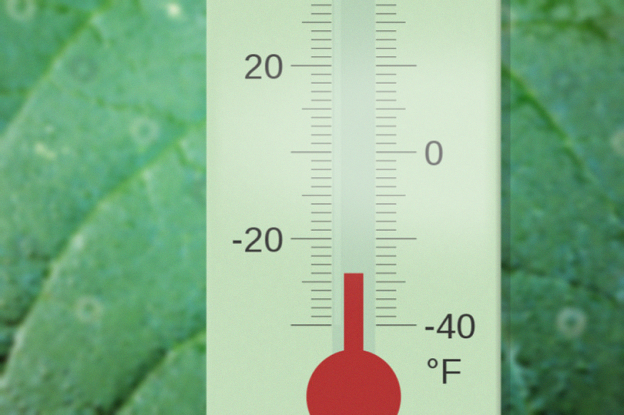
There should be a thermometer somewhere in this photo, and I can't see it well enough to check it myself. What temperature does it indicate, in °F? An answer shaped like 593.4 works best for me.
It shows -28
